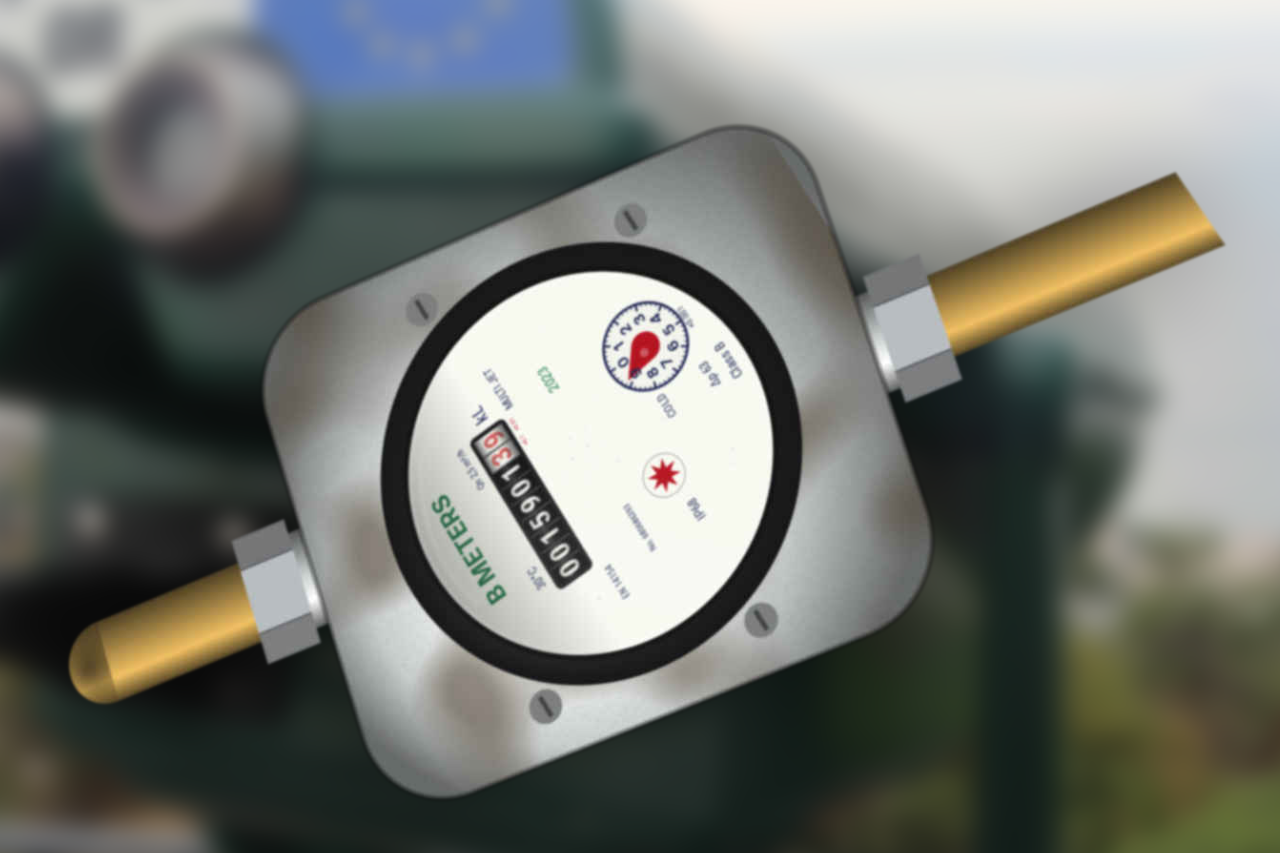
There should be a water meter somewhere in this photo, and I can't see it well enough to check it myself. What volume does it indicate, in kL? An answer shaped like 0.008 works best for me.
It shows 15901.389
